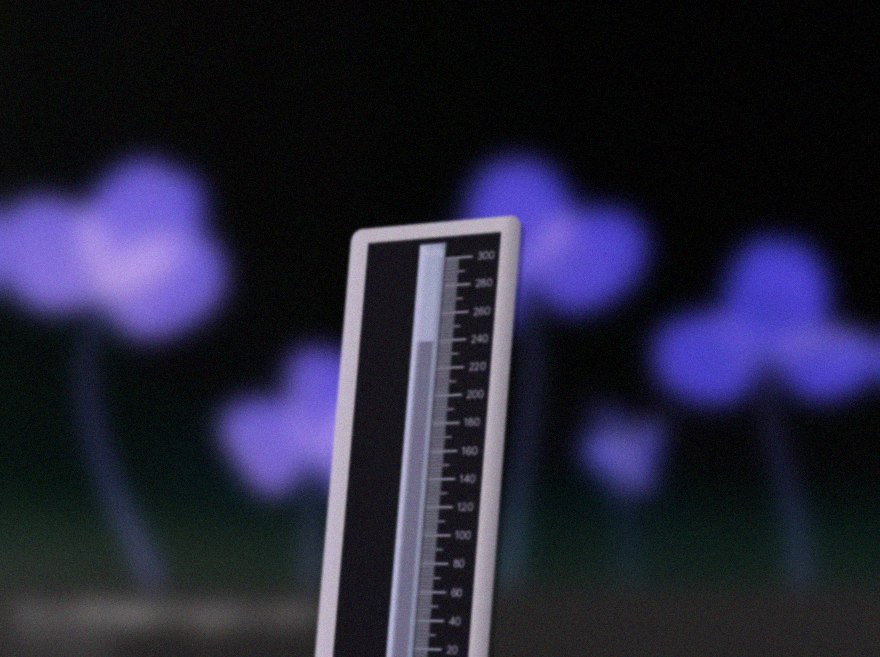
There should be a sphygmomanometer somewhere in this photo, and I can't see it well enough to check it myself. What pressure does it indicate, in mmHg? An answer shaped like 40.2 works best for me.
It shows 240
